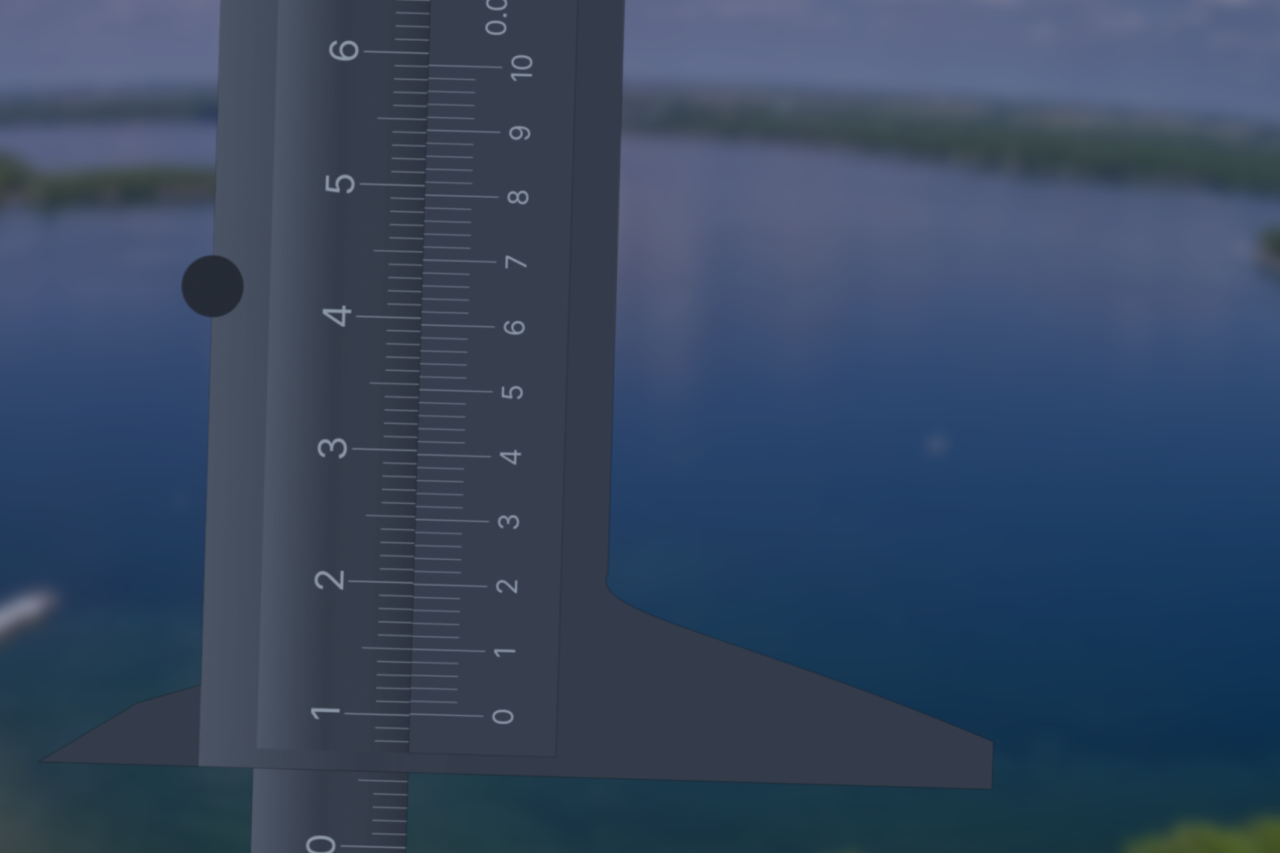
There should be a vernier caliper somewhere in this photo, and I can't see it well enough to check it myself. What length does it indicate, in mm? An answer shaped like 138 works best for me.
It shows 10.1
